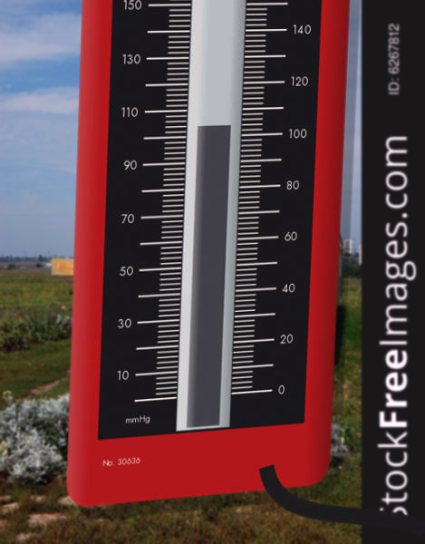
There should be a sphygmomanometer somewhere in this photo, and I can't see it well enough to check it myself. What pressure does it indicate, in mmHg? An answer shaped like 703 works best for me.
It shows 104
